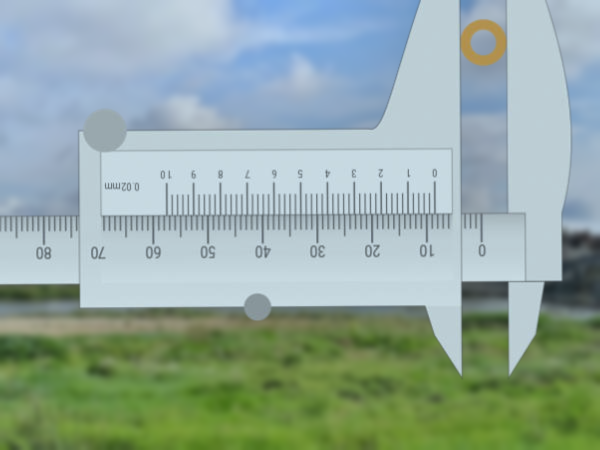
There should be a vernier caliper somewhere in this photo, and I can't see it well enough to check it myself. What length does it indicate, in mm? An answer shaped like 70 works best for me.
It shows 8.5
